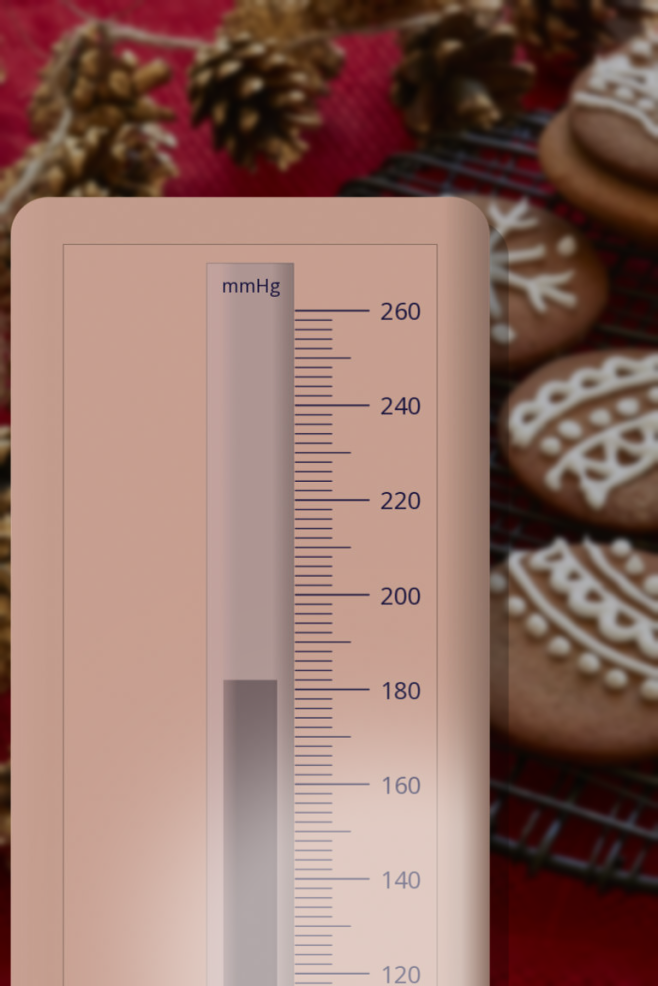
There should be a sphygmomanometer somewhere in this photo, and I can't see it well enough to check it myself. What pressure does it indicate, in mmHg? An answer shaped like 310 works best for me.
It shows 182
